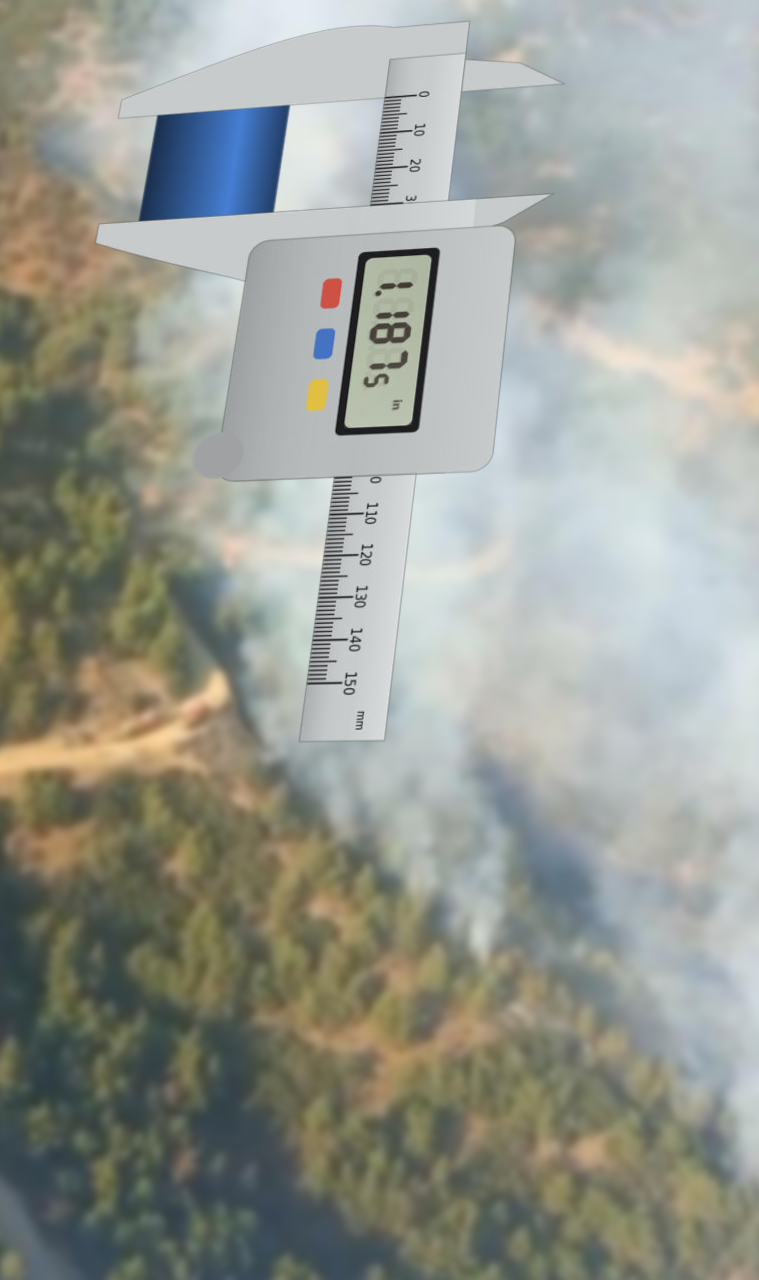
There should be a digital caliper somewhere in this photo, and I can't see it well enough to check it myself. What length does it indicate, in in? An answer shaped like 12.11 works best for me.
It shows 1.1875
